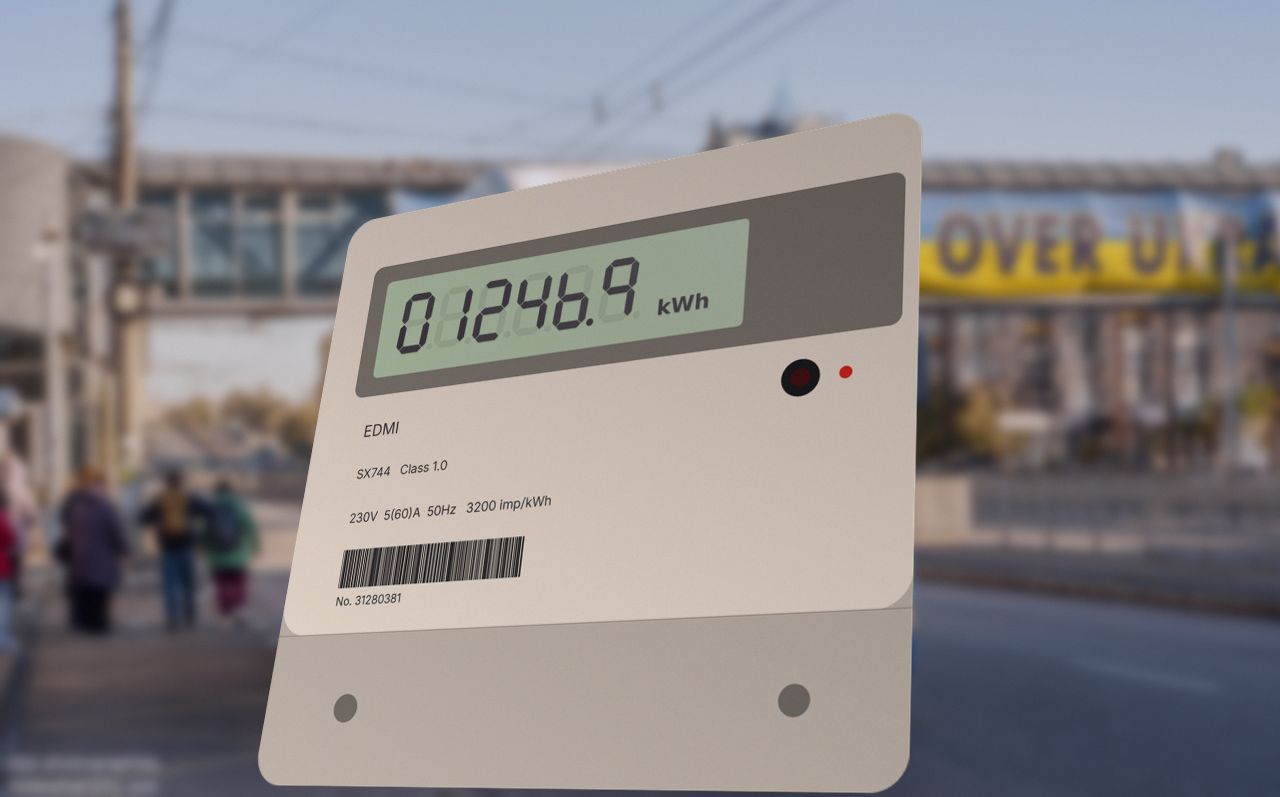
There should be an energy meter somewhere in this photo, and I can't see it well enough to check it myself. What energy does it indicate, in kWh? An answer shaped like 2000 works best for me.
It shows 1246.9
